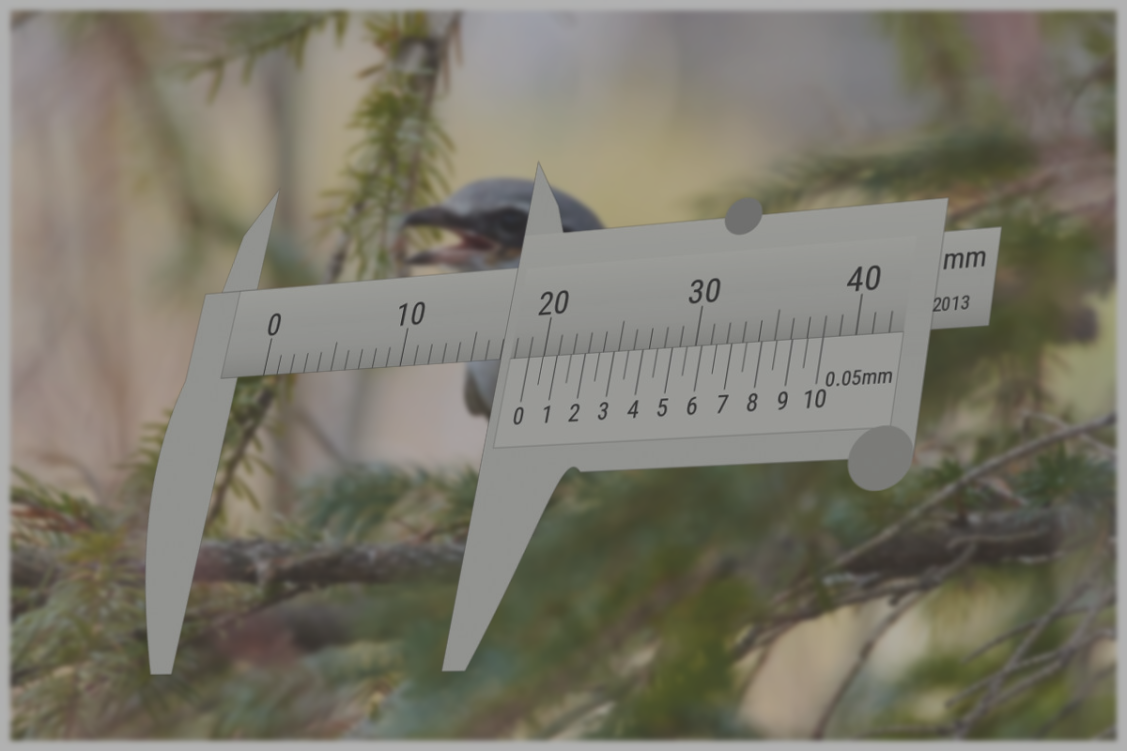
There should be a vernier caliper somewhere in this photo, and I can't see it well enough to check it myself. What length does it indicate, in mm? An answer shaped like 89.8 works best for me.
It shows 19.0
